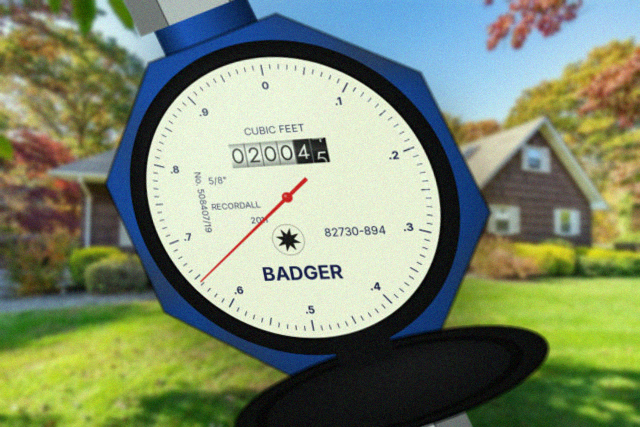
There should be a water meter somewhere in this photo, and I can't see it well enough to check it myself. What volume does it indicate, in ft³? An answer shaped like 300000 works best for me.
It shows 20044.64
